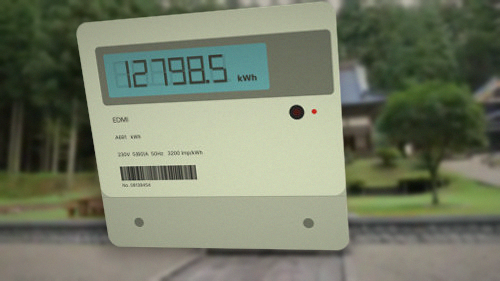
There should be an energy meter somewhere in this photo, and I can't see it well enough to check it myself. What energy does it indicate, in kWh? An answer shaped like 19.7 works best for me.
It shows 12798.5
